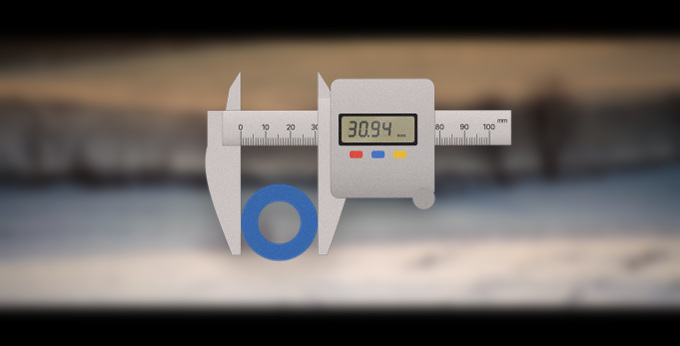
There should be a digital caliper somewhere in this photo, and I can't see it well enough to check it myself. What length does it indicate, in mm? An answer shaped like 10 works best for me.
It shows 30.94
